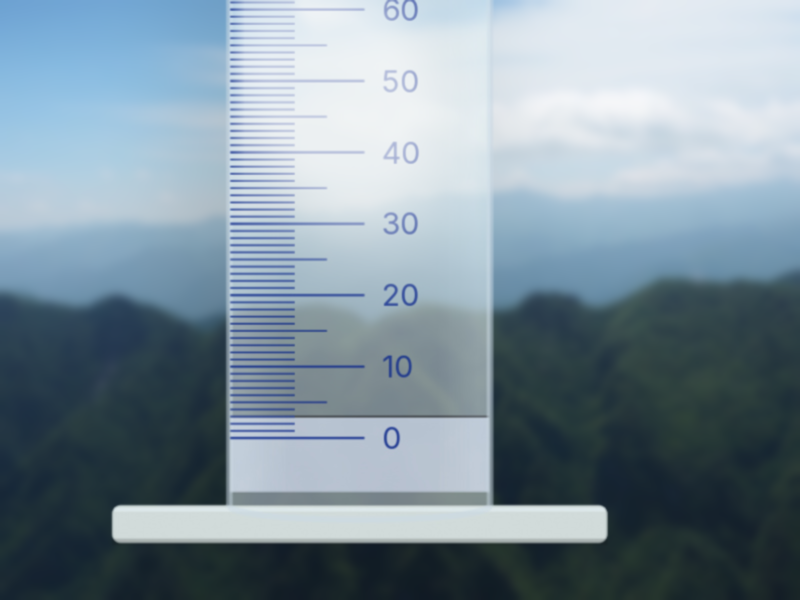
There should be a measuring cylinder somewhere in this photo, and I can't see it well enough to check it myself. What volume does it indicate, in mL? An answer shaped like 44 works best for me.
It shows 3
